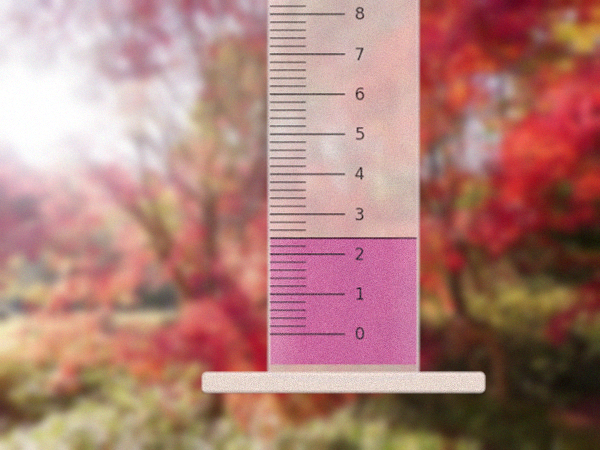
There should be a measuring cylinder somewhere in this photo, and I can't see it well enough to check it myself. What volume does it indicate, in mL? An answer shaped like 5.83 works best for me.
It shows 2.4
